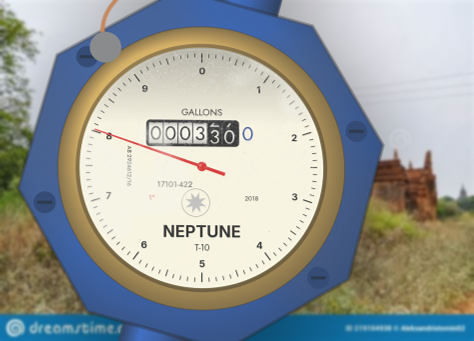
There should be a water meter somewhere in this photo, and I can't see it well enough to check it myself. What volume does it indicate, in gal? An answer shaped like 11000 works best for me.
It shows 3298.0
